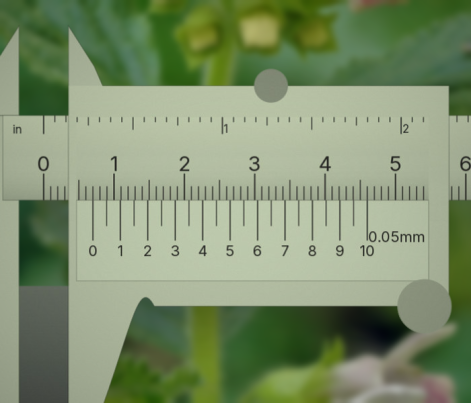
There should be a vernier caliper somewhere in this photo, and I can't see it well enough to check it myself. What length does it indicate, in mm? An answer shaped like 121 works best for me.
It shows 7.0
